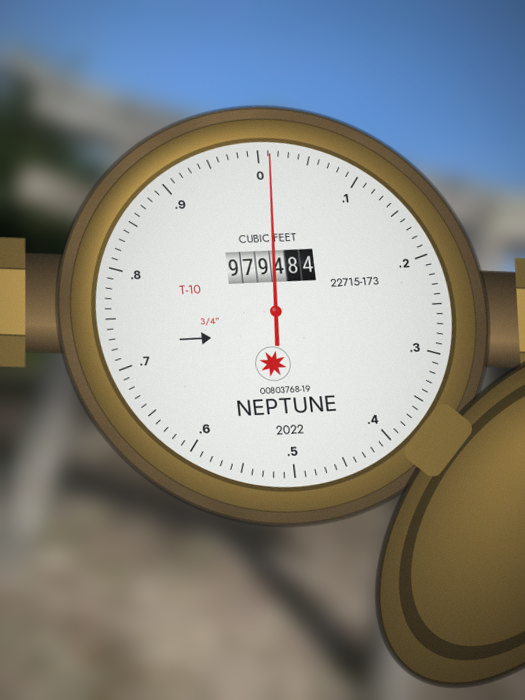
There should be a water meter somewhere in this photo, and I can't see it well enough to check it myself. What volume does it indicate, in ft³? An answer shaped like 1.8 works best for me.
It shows 979484.01
